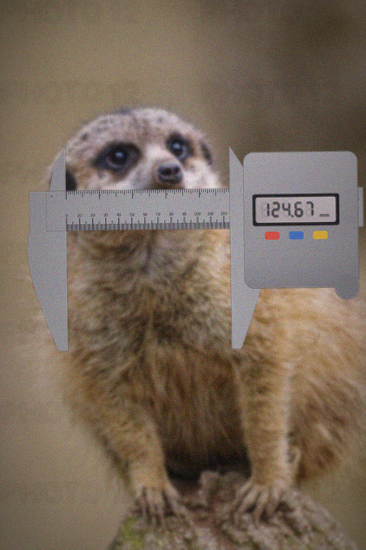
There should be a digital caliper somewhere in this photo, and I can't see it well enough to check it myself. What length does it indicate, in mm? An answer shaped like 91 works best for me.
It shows 124.67
